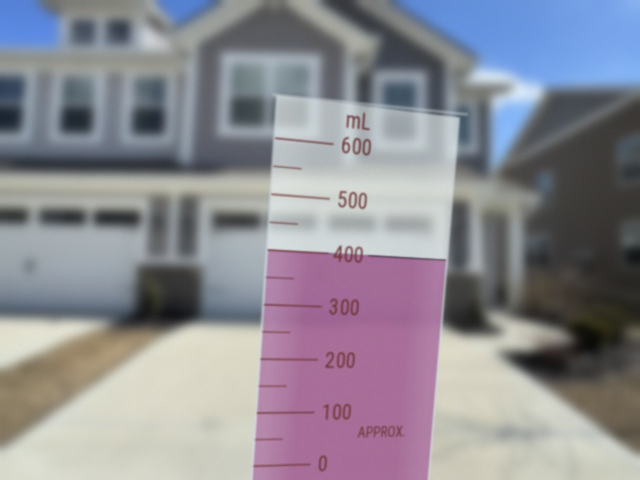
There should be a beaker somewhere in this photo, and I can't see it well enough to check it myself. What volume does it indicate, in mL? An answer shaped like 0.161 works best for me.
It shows 400
